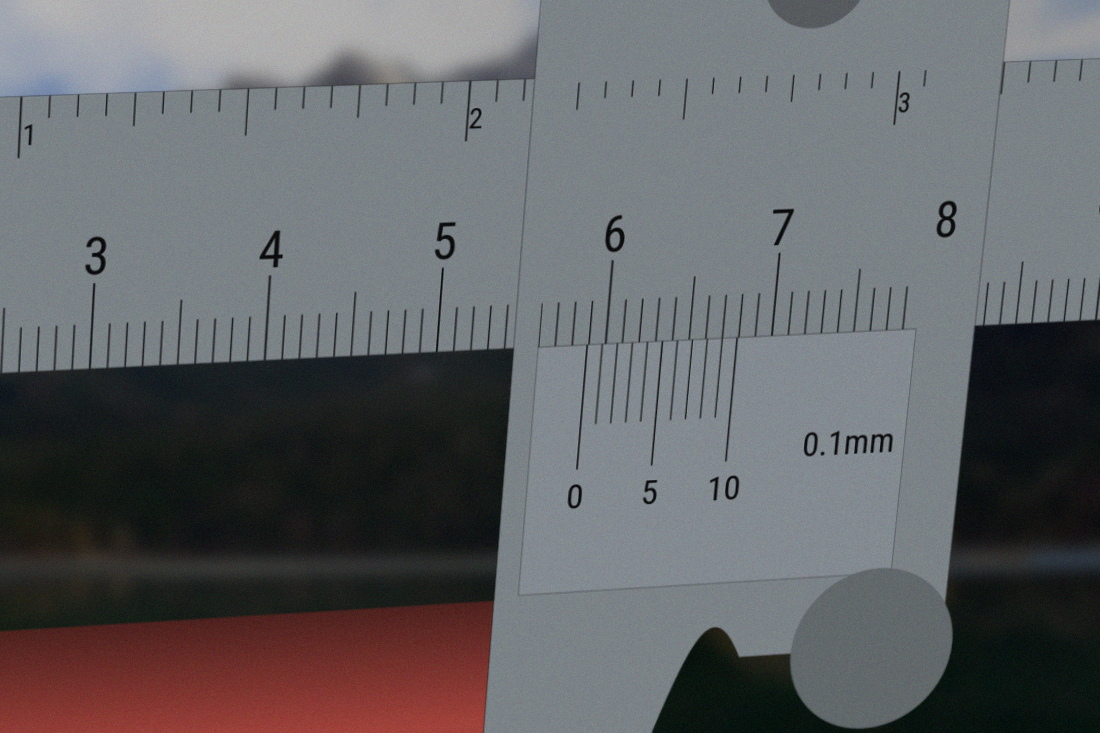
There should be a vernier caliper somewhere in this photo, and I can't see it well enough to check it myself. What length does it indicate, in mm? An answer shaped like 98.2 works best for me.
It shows 58.9
